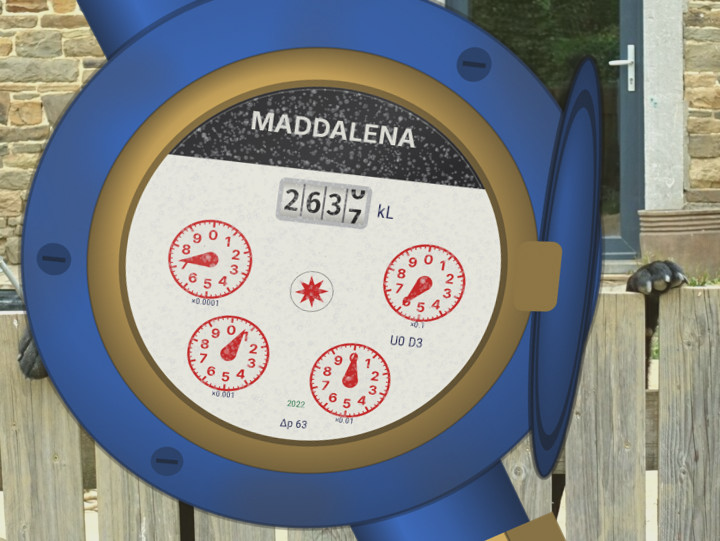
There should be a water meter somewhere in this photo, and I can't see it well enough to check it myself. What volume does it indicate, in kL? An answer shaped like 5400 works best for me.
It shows 2636.6007
